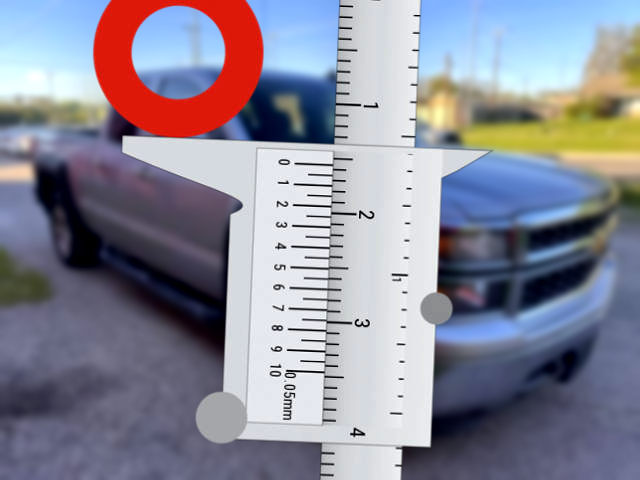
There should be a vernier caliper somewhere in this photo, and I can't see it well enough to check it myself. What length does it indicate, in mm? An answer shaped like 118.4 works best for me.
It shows 15.6
